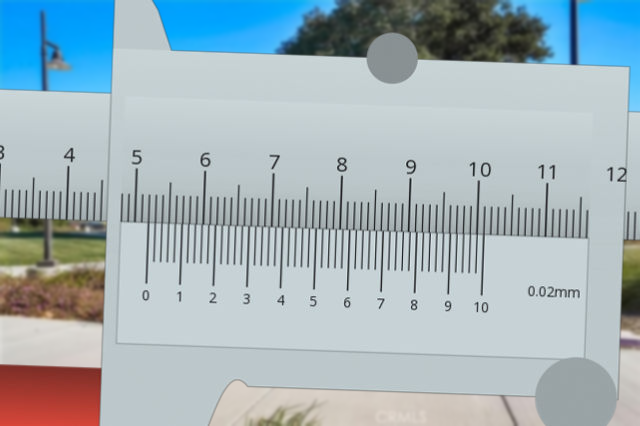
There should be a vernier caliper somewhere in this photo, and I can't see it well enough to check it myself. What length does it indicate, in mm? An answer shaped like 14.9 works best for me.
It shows 52.0
